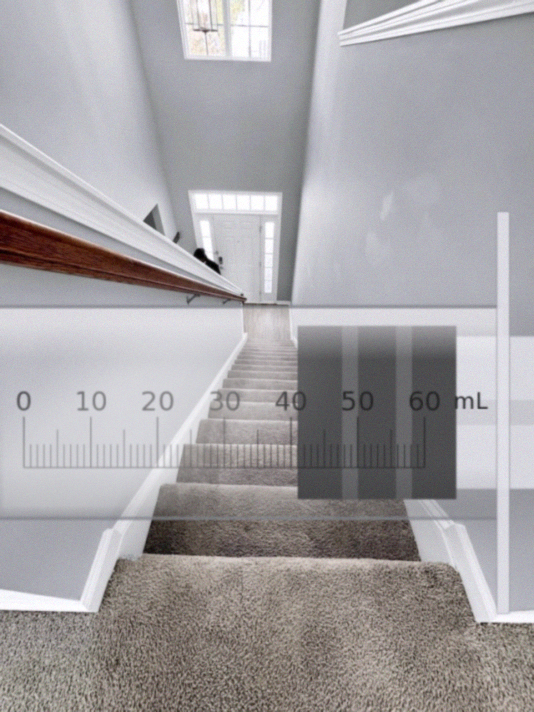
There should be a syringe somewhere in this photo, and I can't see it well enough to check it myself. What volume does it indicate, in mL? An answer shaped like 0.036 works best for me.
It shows 41
